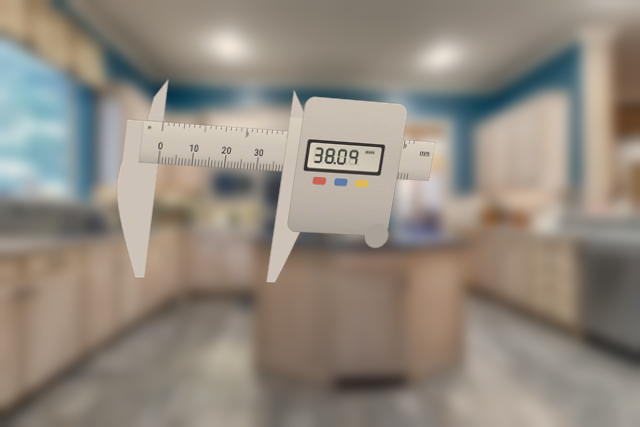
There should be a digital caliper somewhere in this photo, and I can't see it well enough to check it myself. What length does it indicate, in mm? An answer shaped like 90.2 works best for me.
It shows 38.09
